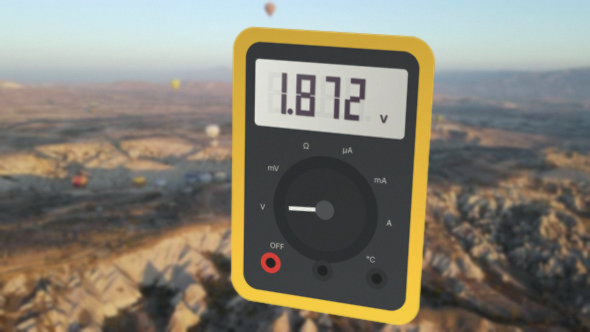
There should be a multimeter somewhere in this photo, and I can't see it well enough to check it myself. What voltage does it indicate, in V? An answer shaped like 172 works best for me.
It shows 1.872
